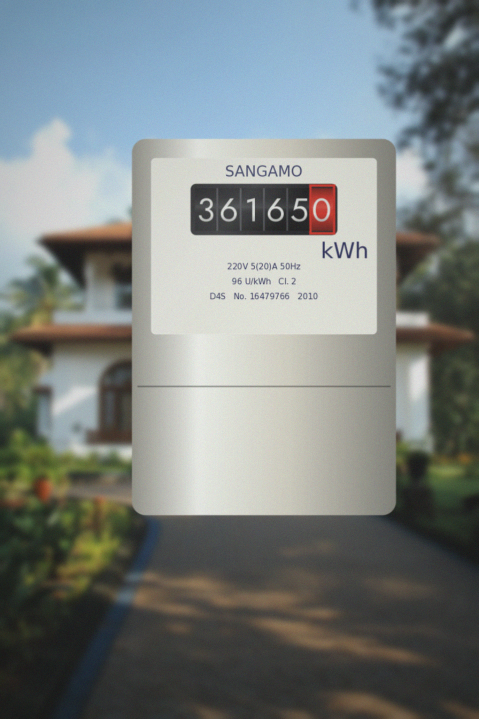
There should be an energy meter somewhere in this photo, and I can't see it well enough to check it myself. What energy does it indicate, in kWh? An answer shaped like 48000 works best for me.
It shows 36165.0
